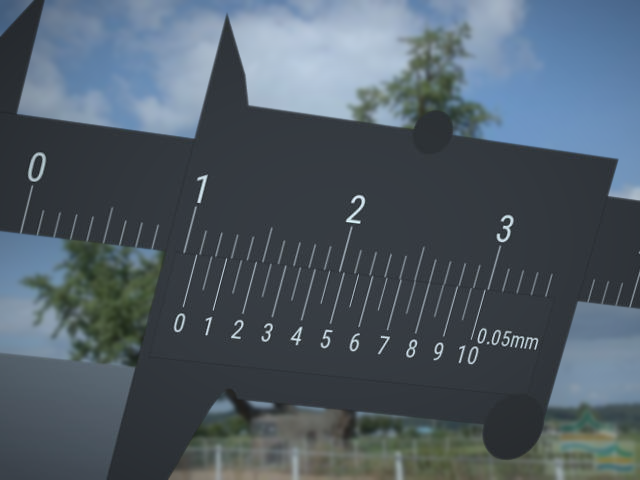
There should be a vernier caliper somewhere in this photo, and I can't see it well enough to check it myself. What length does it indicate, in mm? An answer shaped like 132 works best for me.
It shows 10.8
